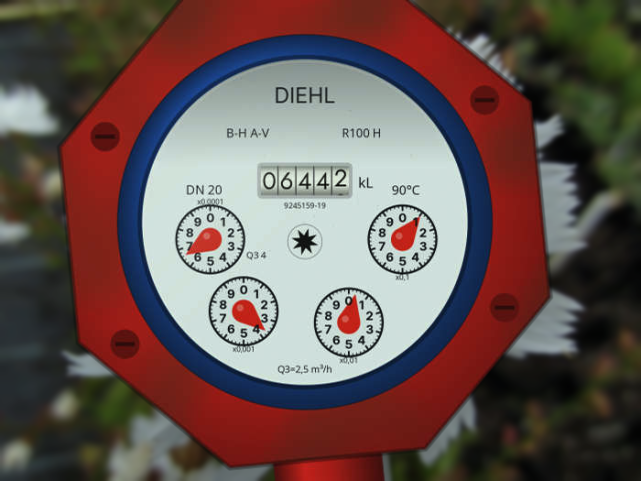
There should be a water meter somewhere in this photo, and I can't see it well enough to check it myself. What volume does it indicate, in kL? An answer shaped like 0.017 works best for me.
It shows 6442.1036
